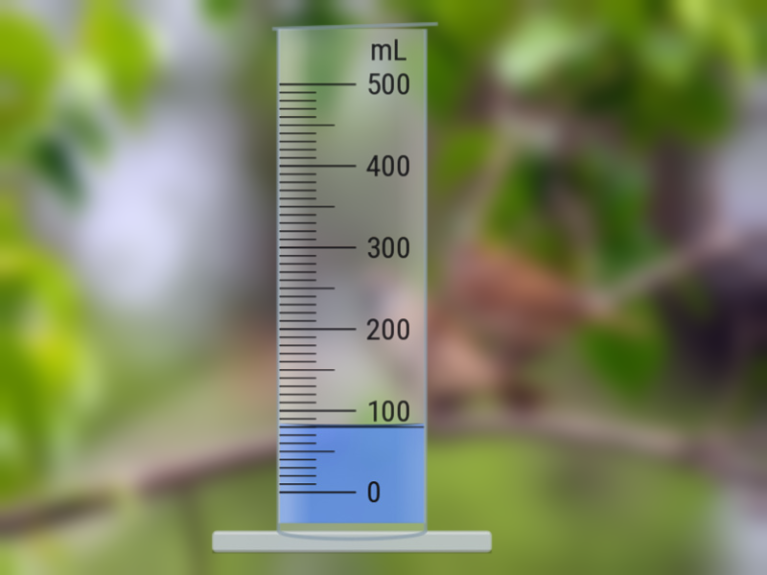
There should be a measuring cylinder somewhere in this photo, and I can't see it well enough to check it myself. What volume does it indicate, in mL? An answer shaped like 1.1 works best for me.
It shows 80
